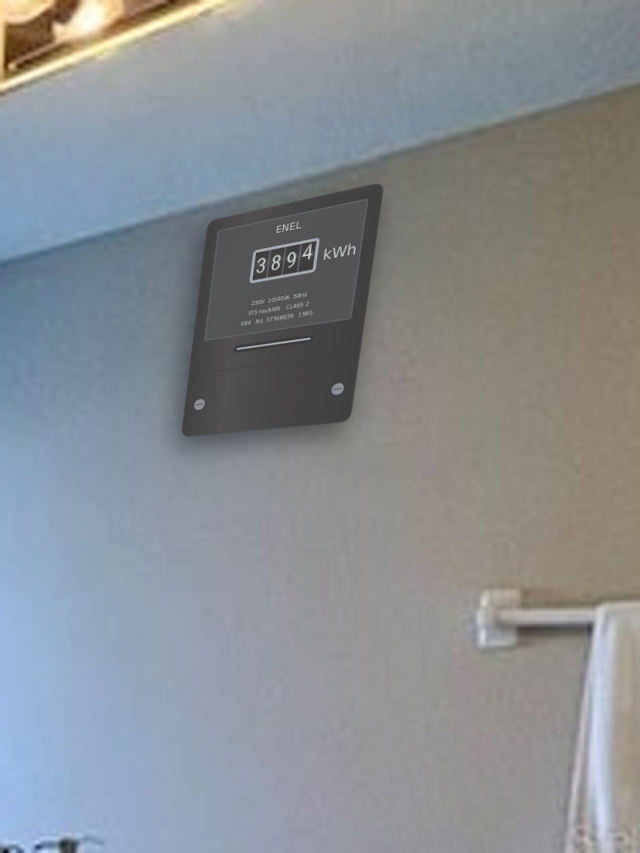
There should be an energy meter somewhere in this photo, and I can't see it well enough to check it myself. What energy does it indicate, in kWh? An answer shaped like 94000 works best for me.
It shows 3894
